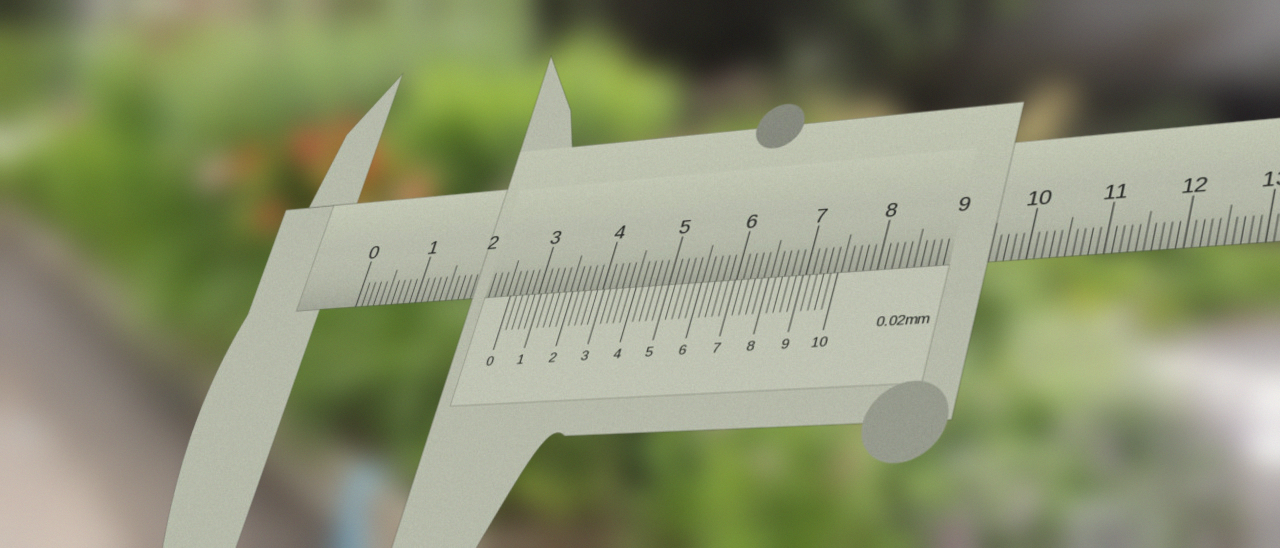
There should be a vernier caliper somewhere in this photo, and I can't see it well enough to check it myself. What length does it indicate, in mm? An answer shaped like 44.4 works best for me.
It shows 25.5
